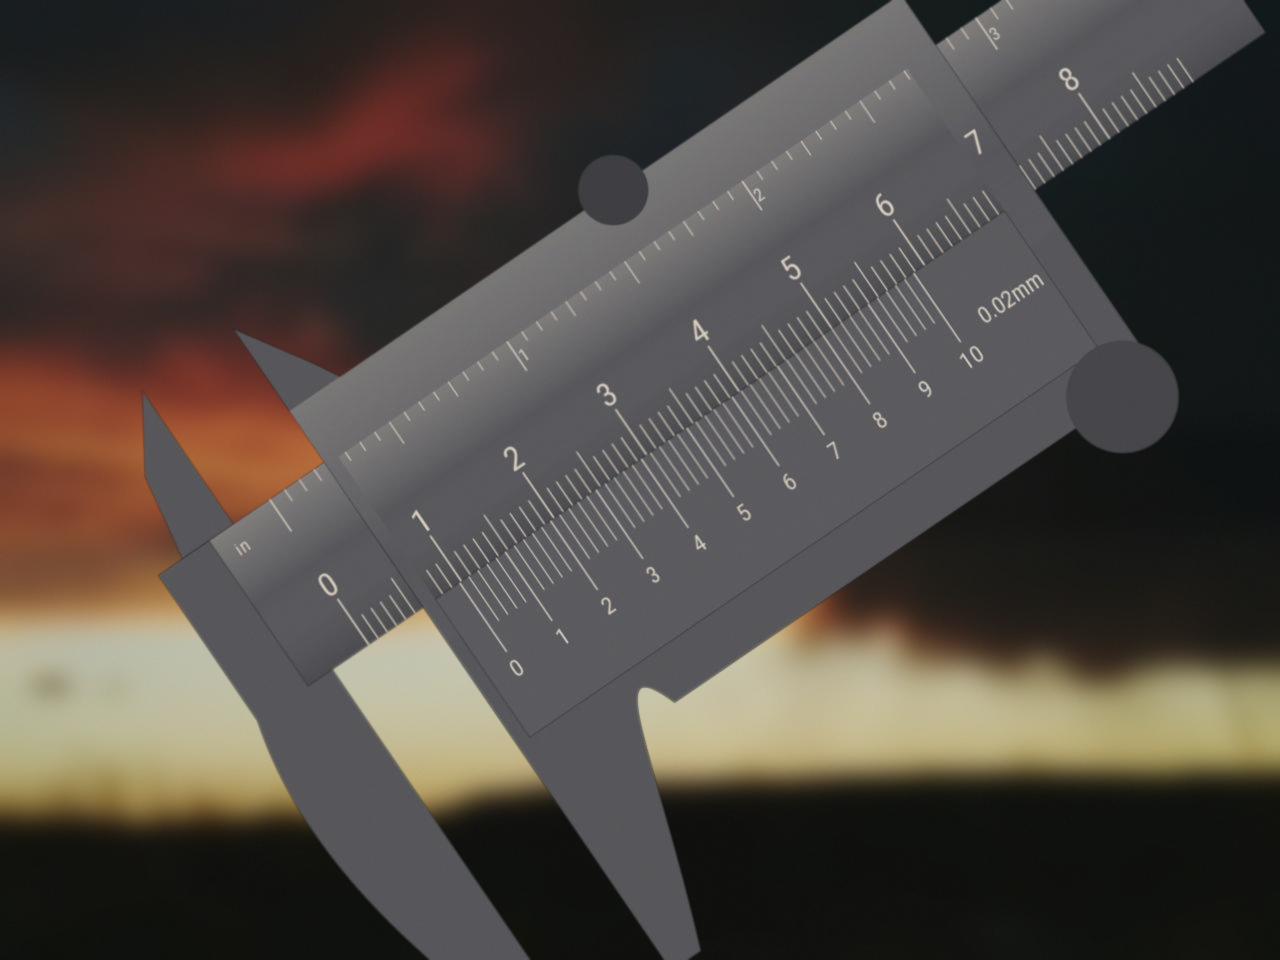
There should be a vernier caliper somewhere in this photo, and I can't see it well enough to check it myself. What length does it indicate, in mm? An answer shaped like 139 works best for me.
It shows 9.8
